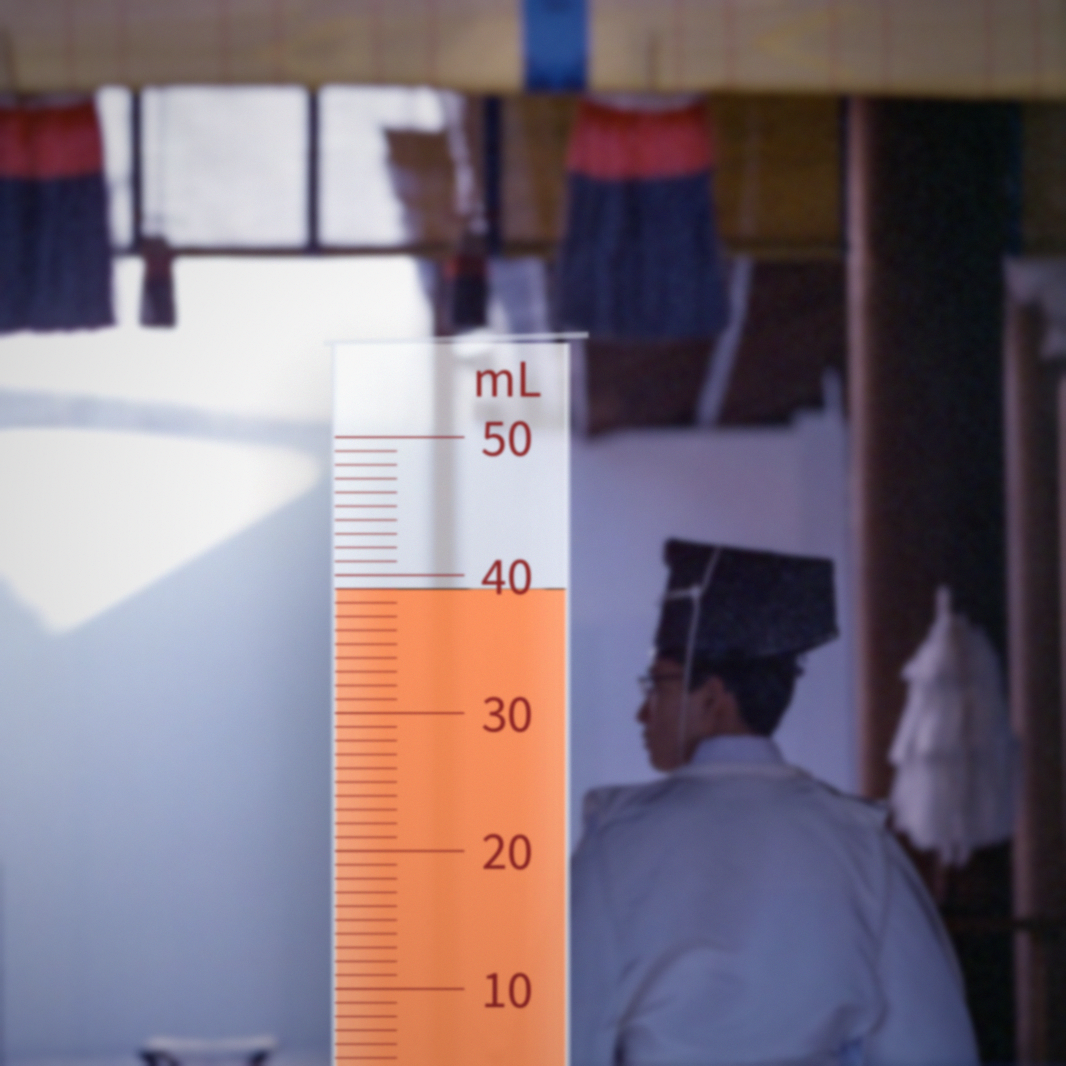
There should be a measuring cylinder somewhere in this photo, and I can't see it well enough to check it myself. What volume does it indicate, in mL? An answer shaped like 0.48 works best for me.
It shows 39
